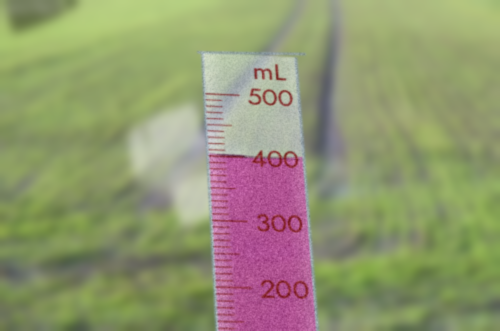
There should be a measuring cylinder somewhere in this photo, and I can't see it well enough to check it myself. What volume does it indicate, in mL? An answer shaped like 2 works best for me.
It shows 400
